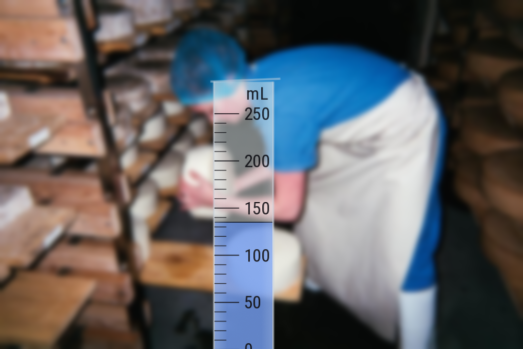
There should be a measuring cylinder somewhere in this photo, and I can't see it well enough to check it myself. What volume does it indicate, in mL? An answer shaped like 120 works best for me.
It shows 135
